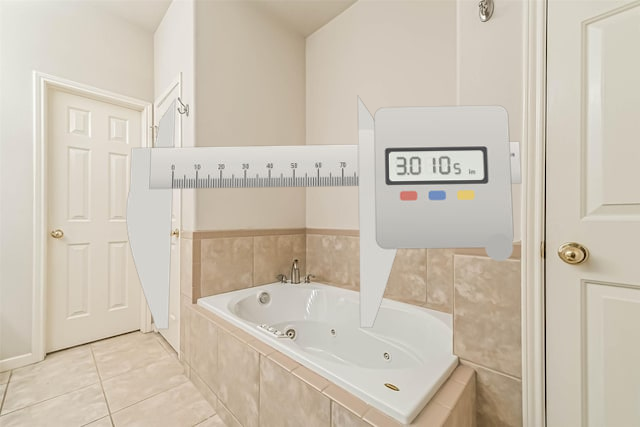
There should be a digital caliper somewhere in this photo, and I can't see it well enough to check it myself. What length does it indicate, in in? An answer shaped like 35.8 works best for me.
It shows 3.0105
